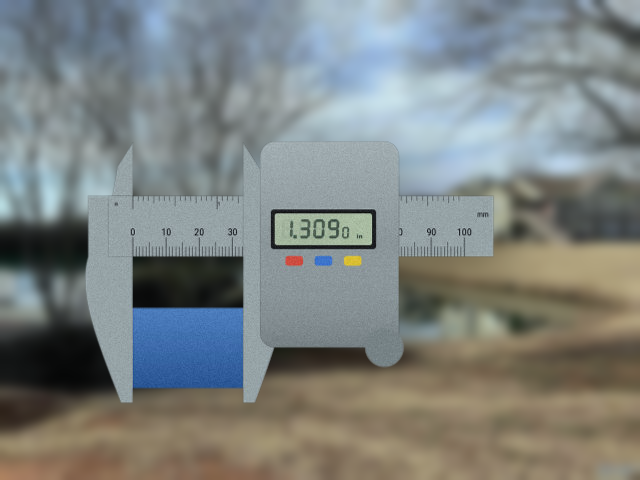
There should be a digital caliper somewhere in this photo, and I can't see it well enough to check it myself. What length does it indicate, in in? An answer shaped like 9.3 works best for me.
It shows 1.3090
